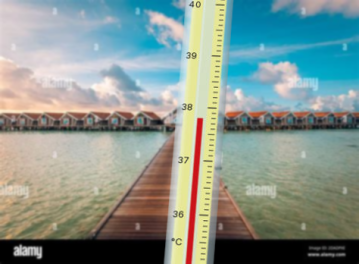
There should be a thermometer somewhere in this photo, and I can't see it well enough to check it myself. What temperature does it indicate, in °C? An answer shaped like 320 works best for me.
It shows 37.8
